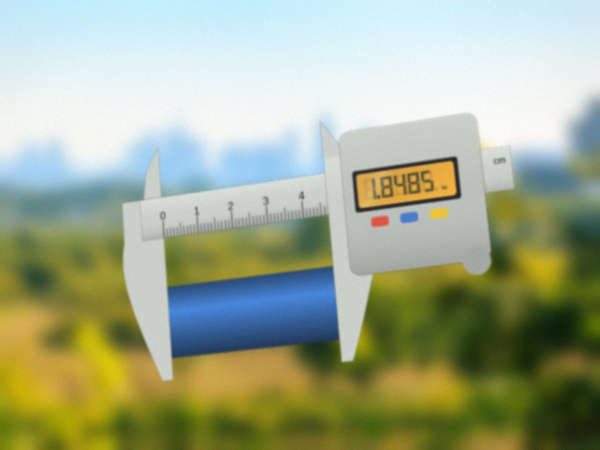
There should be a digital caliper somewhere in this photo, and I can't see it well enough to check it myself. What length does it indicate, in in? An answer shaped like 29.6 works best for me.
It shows 1.8485
